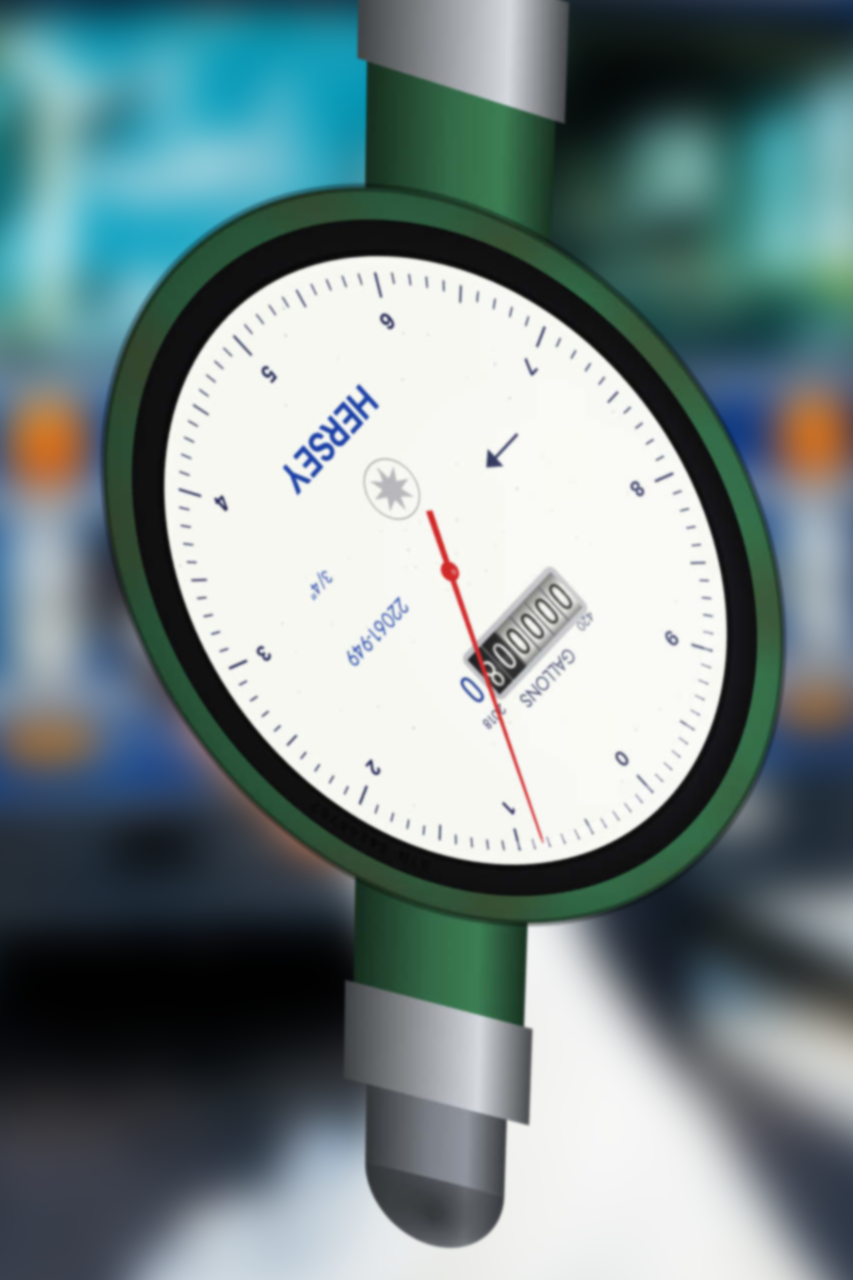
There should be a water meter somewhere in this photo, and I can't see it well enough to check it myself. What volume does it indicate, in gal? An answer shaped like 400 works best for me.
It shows 80.8
